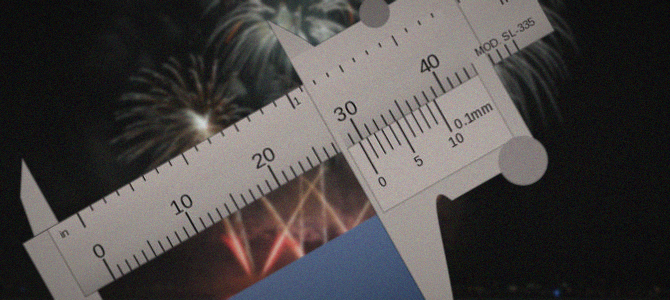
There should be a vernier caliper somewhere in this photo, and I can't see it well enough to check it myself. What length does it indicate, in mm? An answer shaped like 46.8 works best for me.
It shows 29.6
